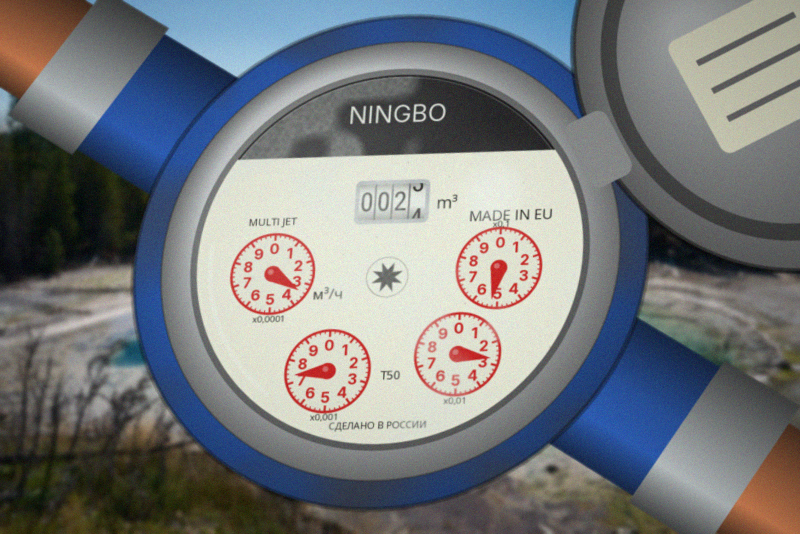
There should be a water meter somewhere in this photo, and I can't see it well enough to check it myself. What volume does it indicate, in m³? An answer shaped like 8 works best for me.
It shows 23.5273
